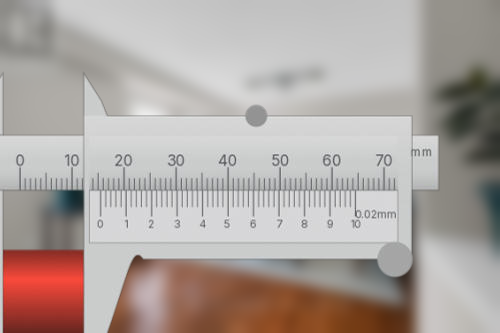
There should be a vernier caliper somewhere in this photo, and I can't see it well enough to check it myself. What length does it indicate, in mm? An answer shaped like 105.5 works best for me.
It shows 15.5
